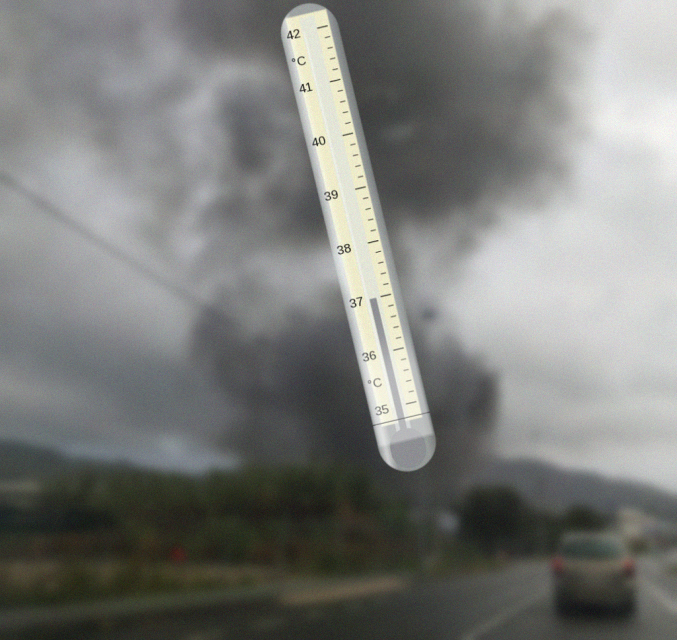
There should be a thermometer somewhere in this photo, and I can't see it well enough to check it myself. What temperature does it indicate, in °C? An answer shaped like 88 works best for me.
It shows 37
